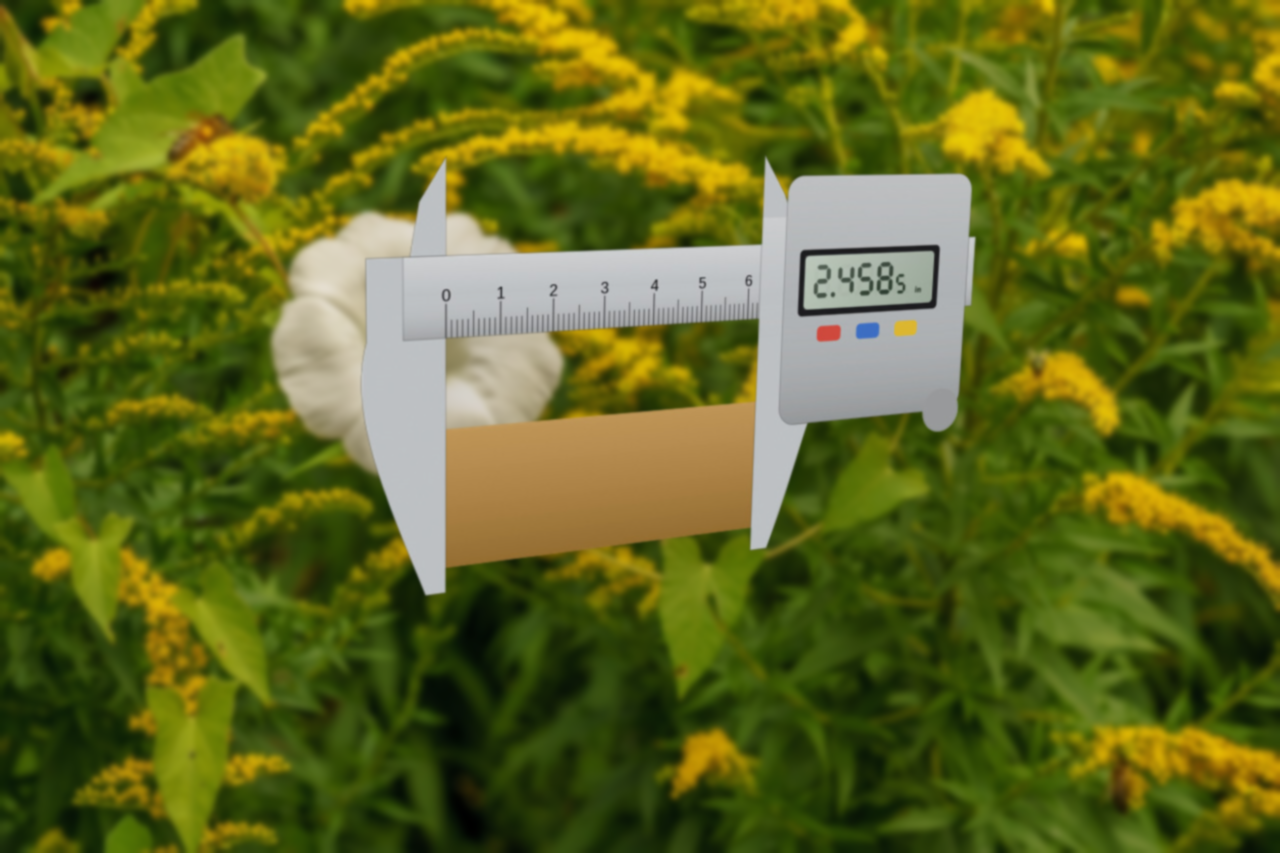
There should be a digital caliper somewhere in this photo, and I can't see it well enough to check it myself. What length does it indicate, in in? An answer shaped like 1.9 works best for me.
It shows 2.4585
